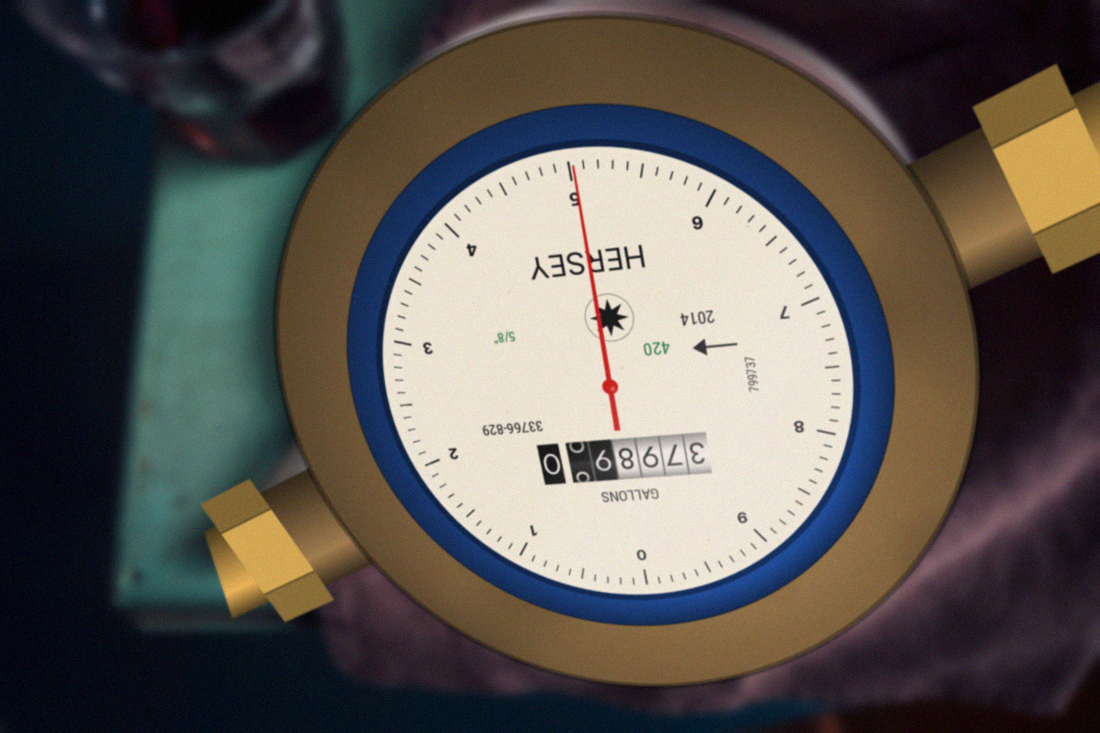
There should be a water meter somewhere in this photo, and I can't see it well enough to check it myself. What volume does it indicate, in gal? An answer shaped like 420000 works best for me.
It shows 3798985.0
